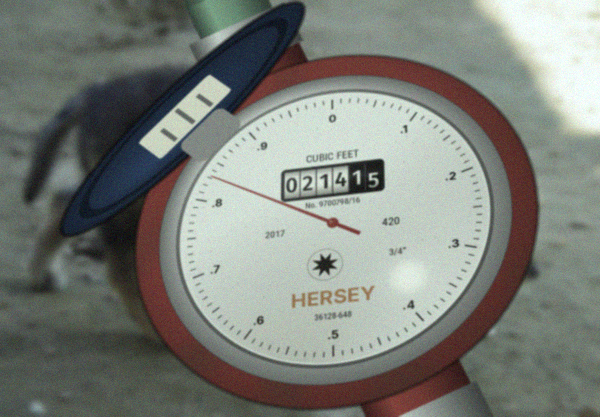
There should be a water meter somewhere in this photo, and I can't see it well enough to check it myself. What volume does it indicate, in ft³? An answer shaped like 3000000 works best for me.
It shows 21414.83
